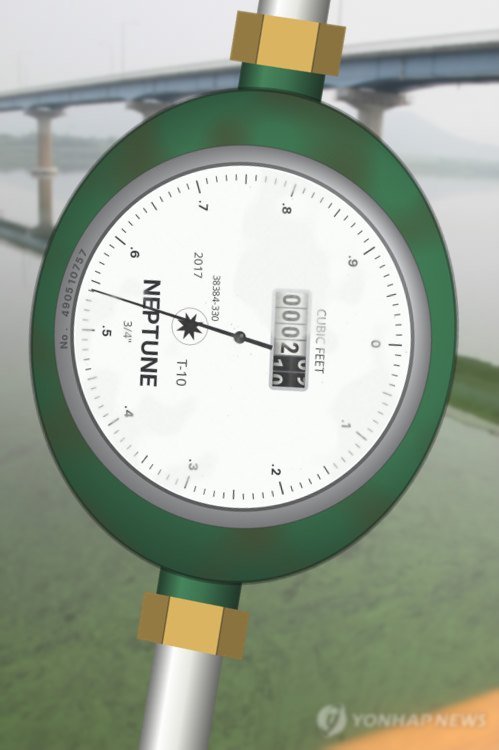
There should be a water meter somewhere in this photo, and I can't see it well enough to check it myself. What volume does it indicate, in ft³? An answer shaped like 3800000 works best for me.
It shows 209.54
